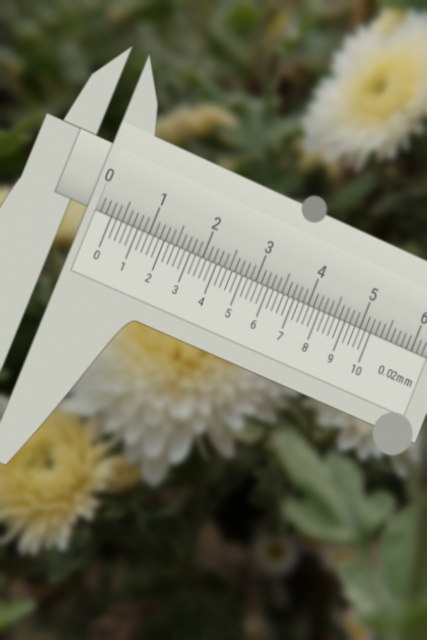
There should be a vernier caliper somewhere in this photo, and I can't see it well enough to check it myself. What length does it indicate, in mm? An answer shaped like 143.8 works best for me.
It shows 3.0
